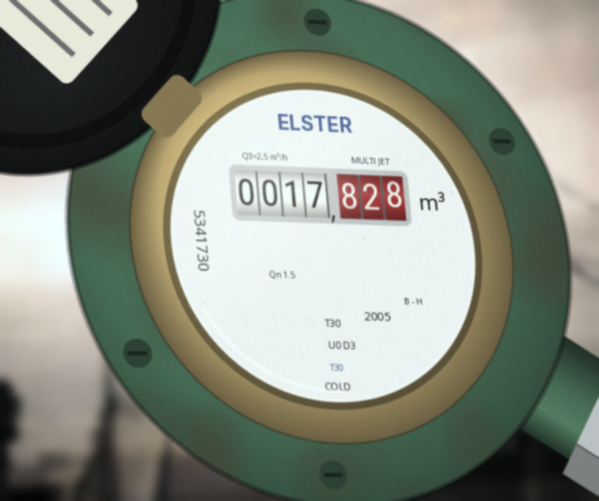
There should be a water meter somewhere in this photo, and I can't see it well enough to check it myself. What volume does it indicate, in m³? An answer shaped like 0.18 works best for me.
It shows 17.828
